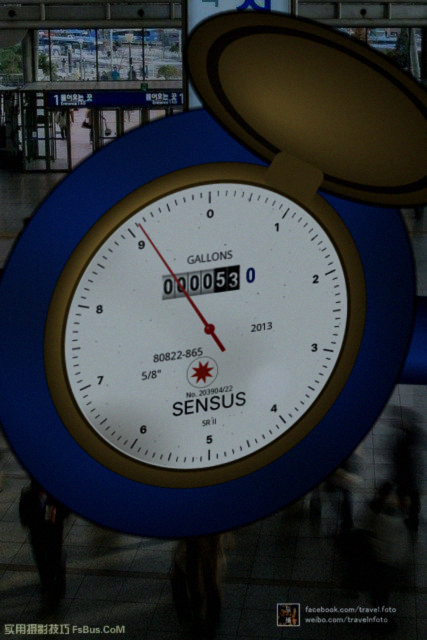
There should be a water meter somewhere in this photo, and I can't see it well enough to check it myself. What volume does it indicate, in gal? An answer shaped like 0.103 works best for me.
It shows 529.1
